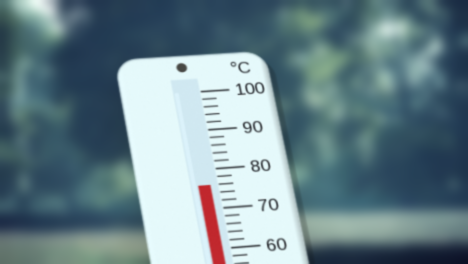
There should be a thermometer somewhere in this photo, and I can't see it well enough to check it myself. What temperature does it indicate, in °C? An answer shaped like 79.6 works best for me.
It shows 76
